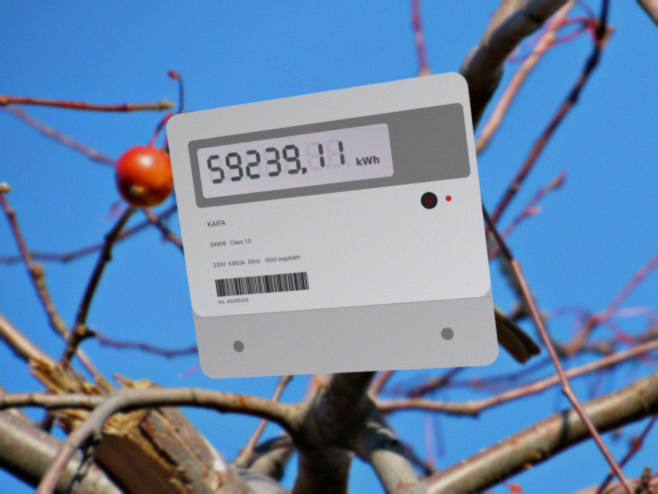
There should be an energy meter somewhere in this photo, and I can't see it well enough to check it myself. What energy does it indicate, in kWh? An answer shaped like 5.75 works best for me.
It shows 59239.11
